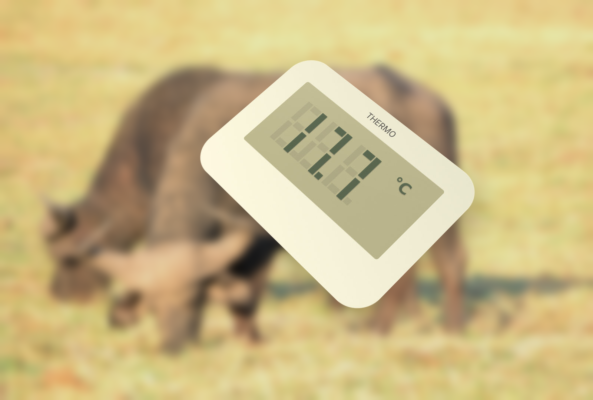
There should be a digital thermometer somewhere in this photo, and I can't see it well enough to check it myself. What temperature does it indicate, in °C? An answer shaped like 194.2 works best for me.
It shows 17.7
